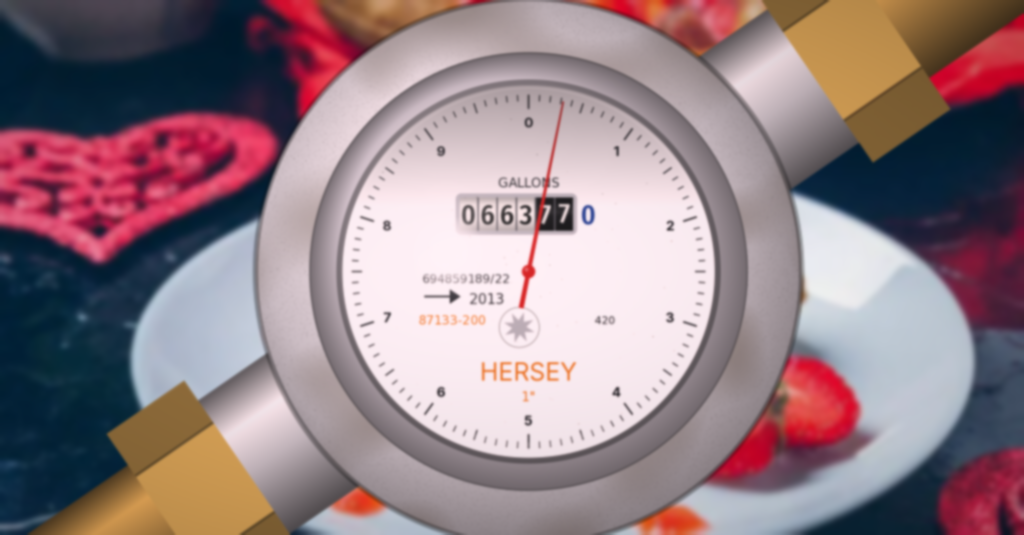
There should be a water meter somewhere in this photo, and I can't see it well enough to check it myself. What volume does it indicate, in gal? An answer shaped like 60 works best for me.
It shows 663770.3
